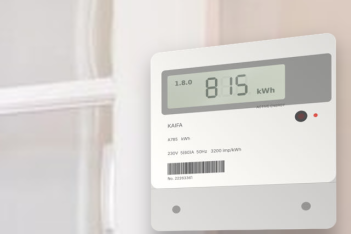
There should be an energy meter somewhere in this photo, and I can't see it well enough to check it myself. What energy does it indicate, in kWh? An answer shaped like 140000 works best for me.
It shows 815
